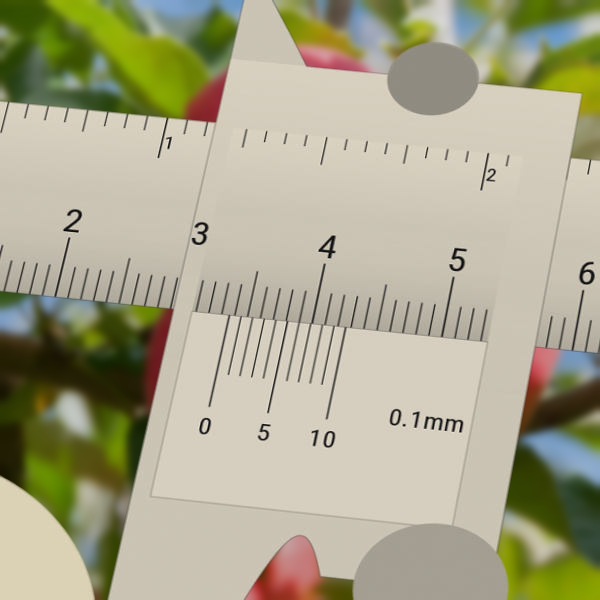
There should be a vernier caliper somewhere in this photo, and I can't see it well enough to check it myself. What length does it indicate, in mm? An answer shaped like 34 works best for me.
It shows 33.6
